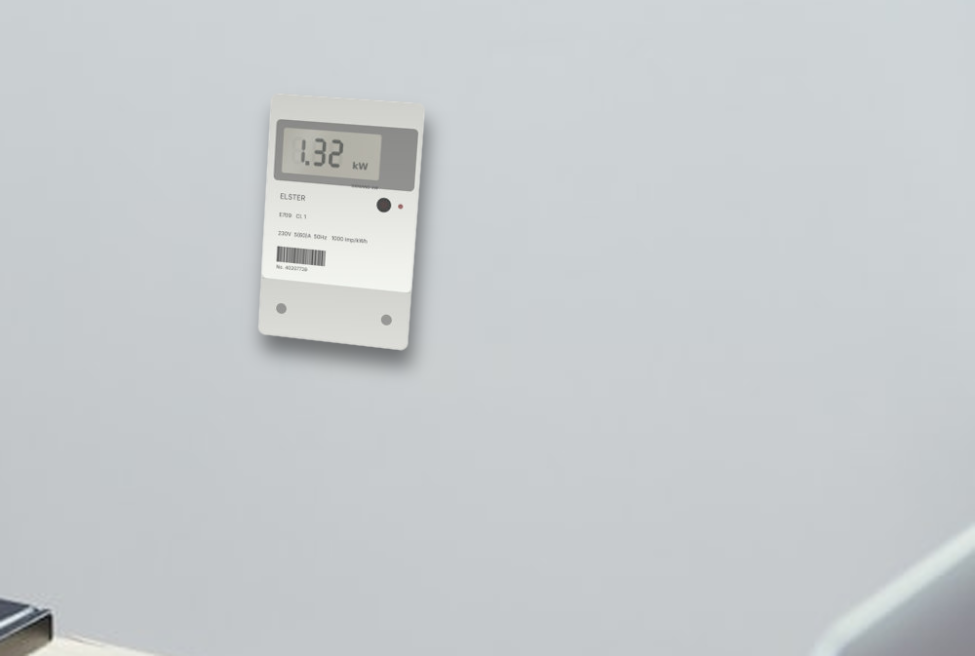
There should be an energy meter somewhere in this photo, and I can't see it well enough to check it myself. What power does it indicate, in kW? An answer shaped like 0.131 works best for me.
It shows 1.32
